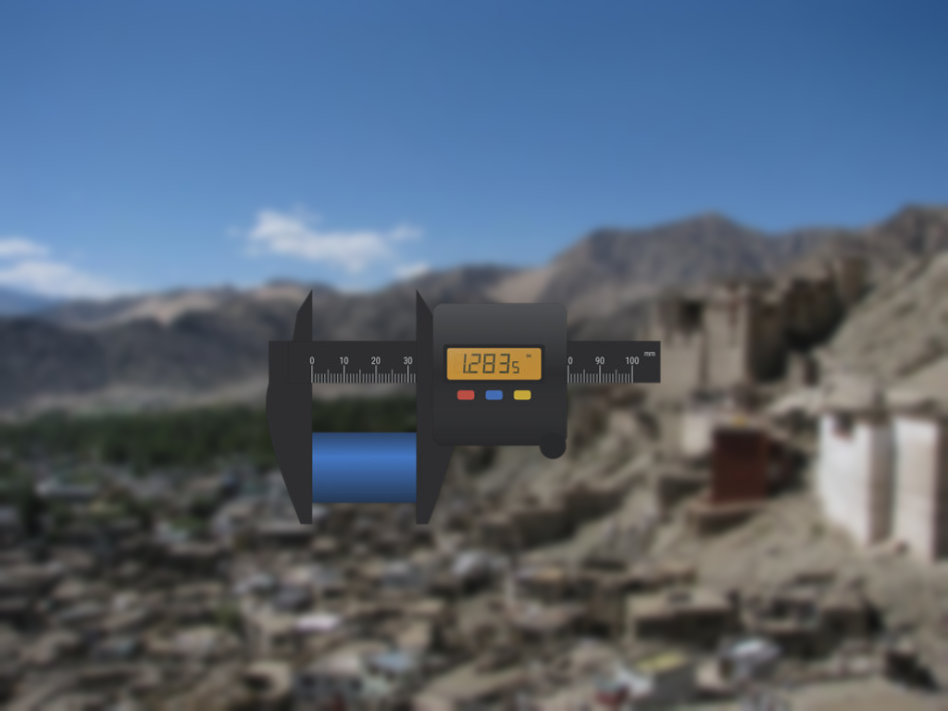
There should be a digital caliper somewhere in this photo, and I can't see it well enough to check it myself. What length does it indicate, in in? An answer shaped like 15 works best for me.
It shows 1.2835
